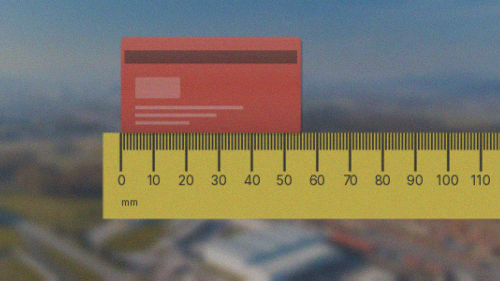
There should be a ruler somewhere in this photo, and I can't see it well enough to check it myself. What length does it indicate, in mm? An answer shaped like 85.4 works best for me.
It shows 55
